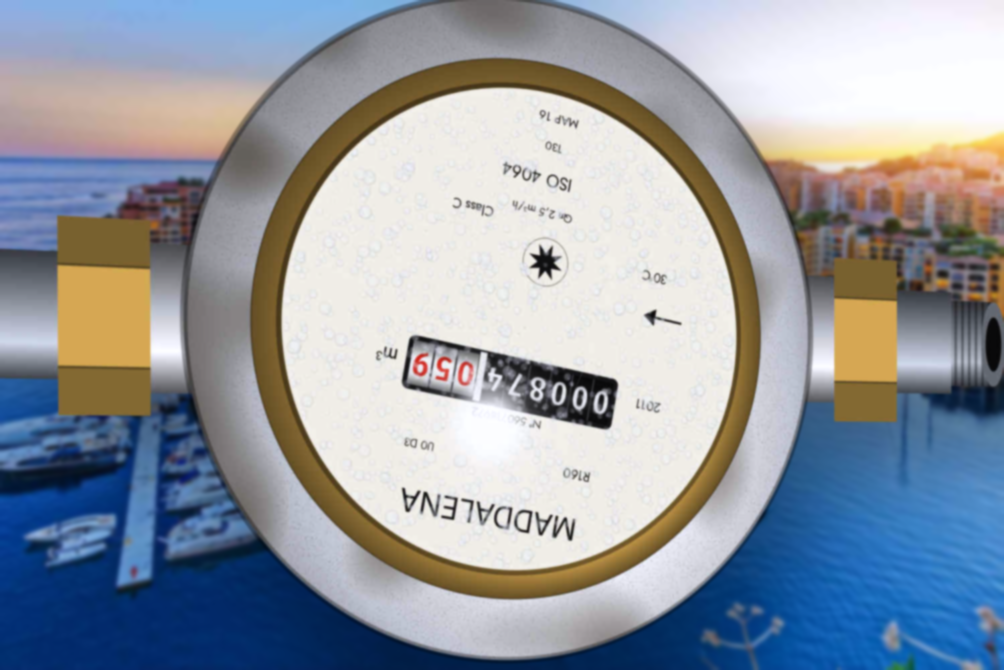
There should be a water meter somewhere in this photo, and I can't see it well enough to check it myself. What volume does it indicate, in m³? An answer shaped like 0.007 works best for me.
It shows 874.059
